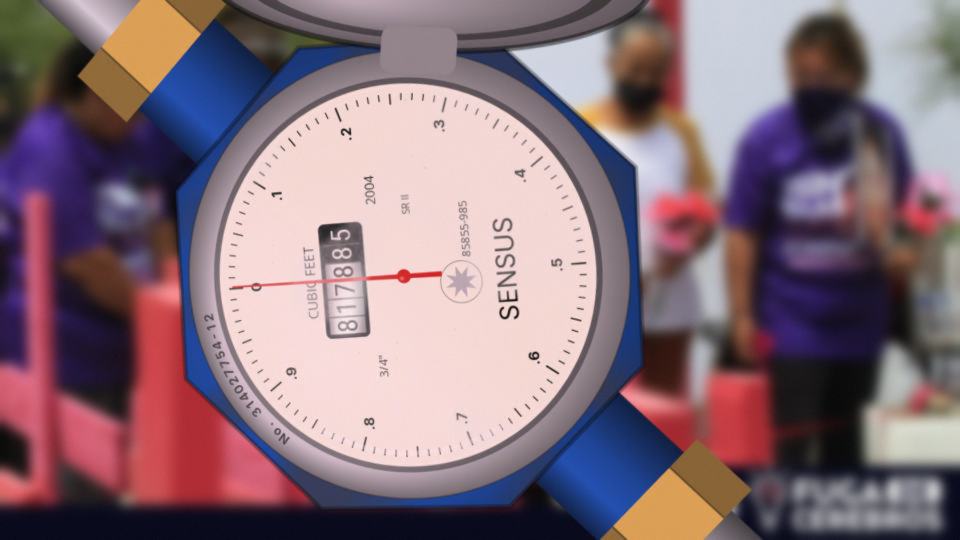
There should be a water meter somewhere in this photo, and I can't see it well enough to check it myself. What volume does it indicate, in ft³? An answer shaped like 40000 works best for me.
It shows 817885.00
